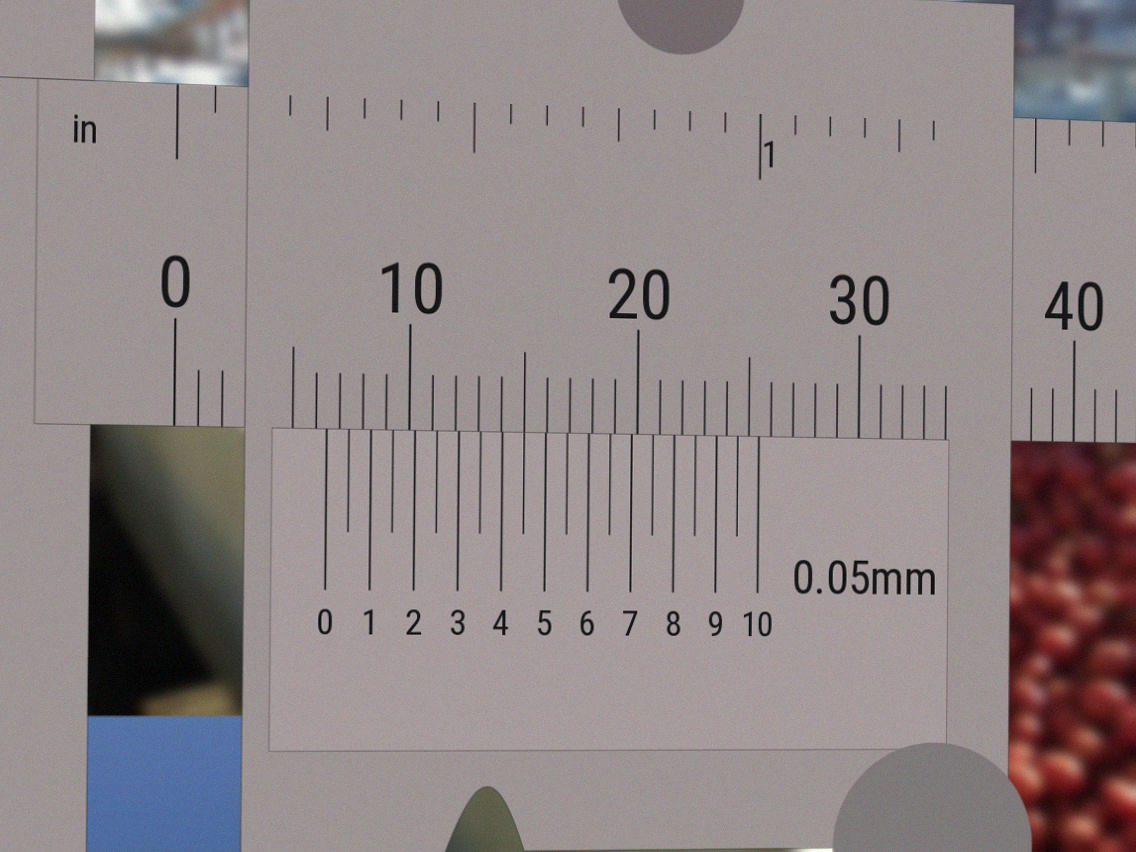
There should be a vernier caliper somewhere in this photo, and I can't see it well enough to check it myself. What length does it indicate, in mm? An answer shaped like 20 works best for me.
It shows 6.45
